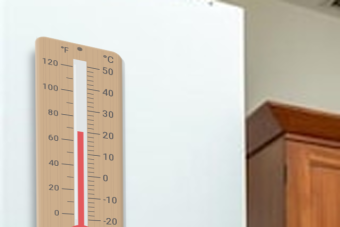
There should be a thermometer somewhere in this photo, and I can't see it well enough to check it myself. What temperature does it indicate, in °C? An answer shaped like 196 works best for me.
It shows 20
